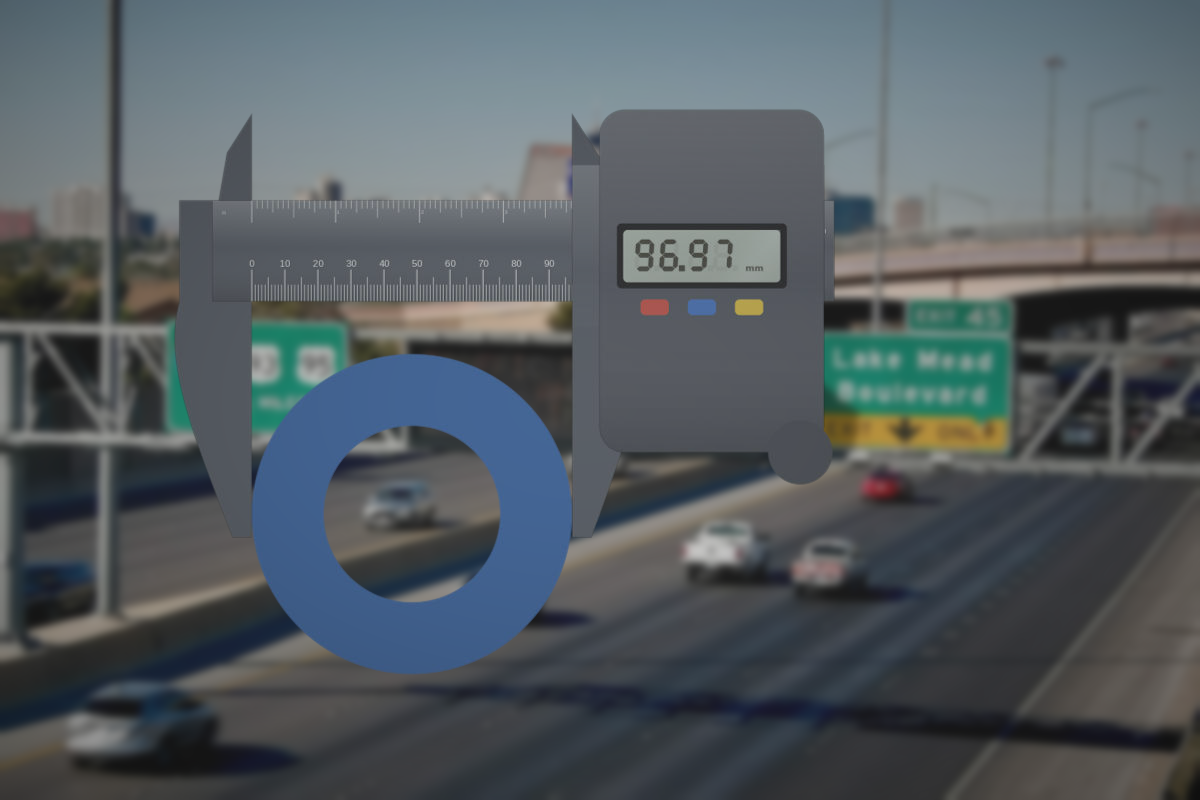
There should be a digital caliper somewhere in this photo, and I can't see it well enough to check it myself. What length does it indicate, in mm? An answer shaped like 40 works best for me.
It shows 96.97
